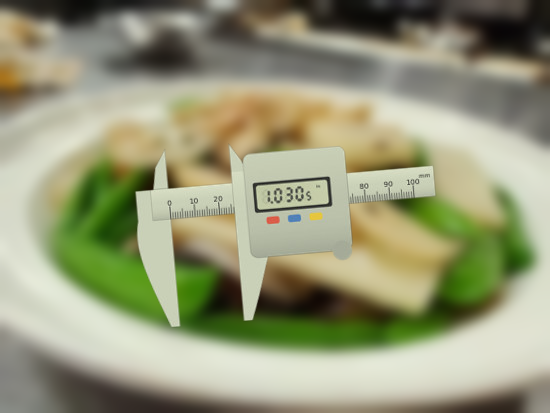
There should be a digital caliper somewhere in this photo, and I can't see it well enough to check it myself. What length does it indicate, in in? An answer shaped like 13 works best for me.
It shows 1.0305
